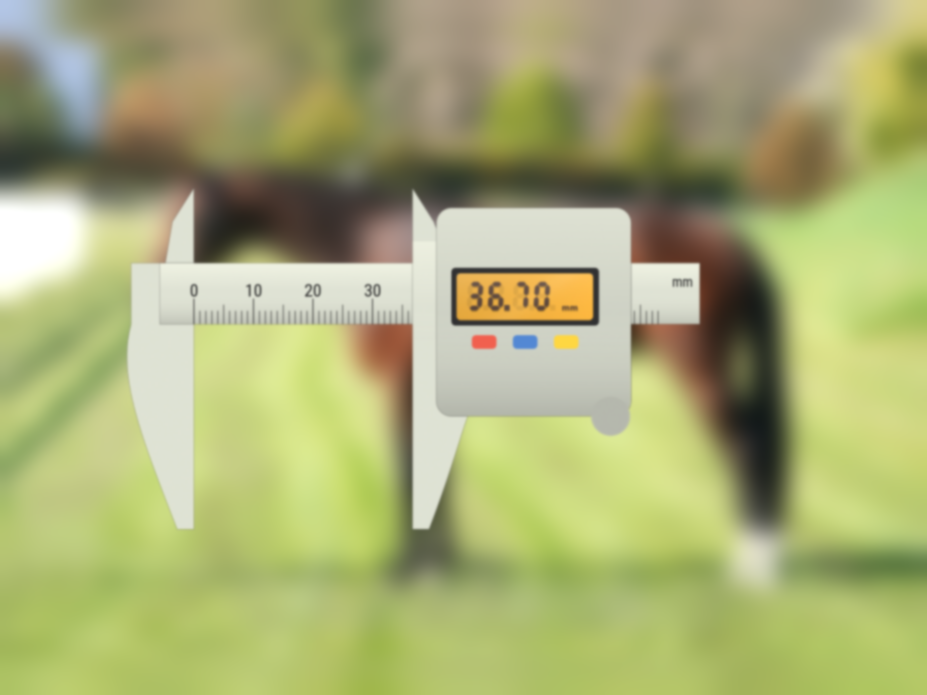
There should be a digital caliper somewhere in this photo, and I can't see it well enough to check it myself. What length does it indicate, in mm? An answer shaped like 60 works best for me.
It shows 36.70
